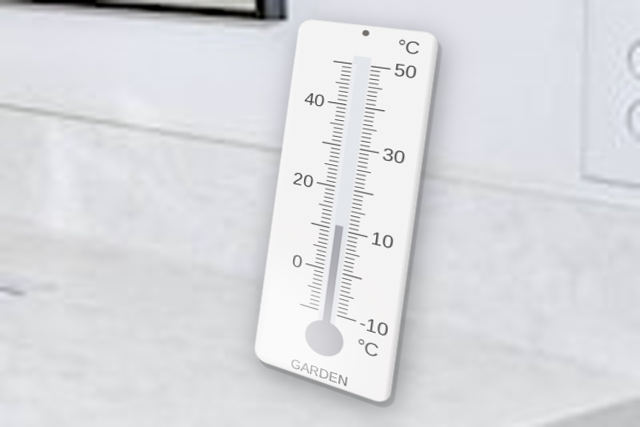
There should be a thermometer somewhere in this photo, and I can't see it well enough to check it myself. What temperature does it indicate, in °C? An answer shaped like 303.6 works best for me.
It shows 11
